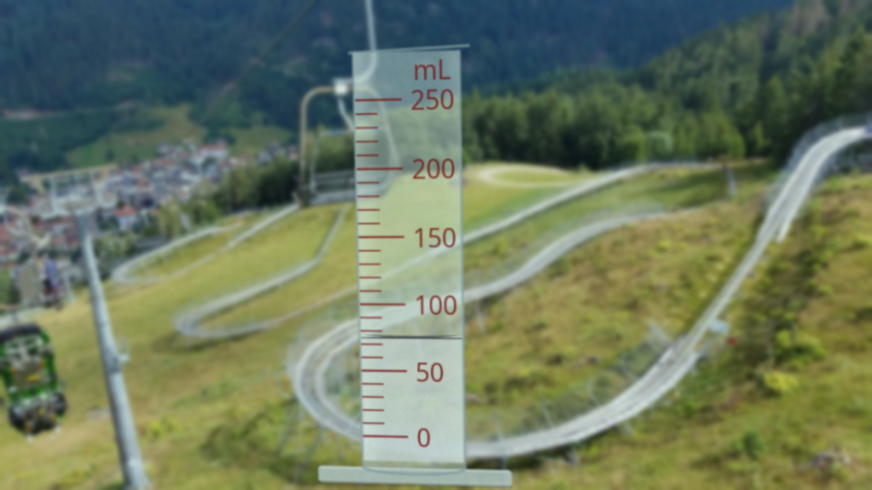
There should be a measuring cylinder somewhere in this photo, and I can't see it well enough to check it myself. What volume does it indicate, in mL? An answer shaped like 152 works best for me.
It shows 75
